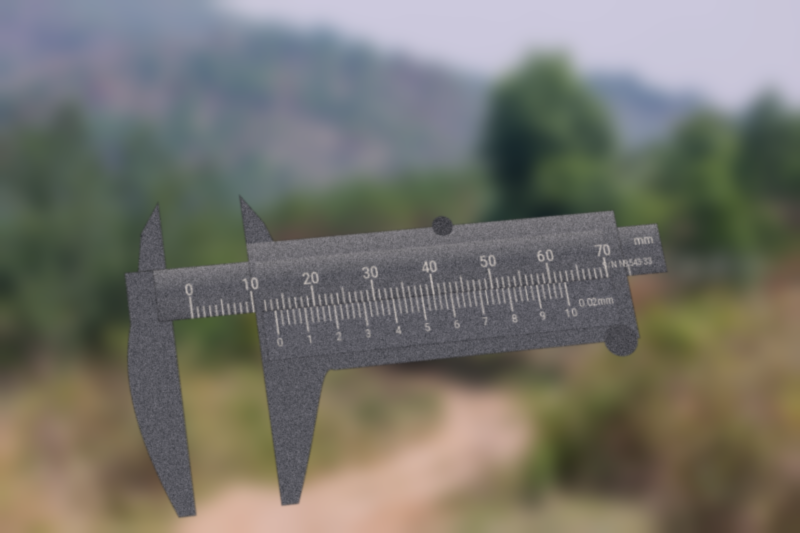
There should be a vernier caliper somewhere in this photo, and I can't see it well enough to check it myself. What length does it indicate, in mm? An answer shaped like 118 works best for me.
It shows 13.5
